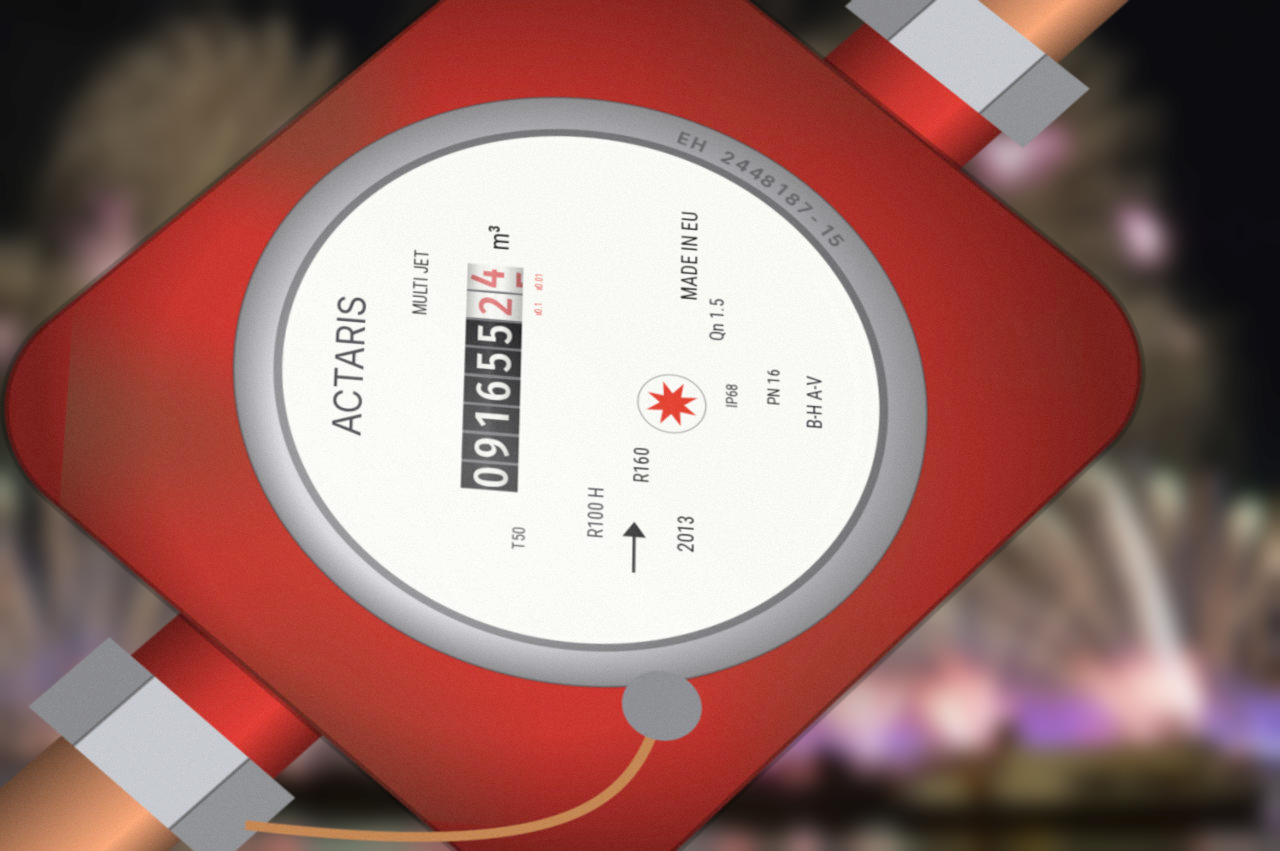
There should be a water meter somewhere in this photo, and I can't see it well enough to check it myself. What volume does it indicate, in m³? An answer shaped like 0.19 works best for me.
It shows 91655.24
